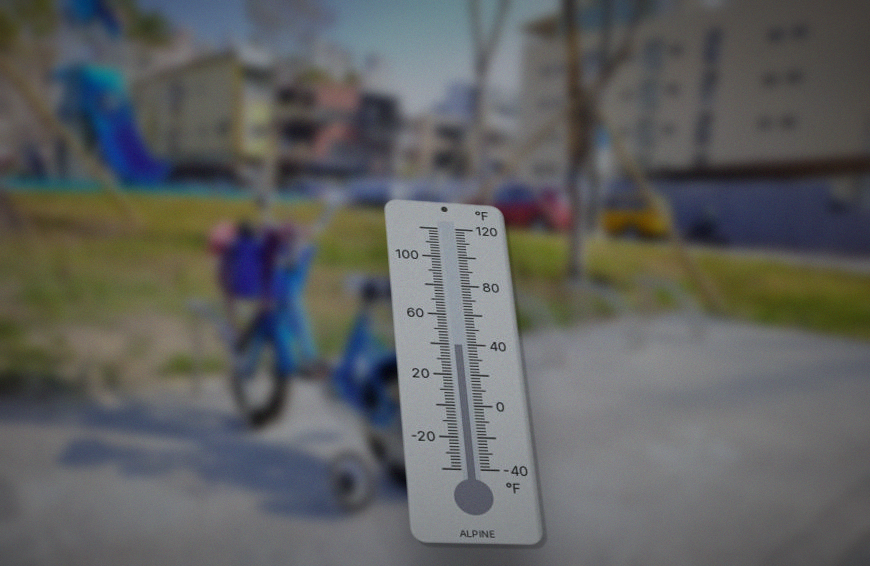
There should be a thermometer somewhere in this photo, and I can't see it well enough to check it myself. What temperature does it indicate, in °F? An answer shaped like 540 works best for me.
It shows 40
